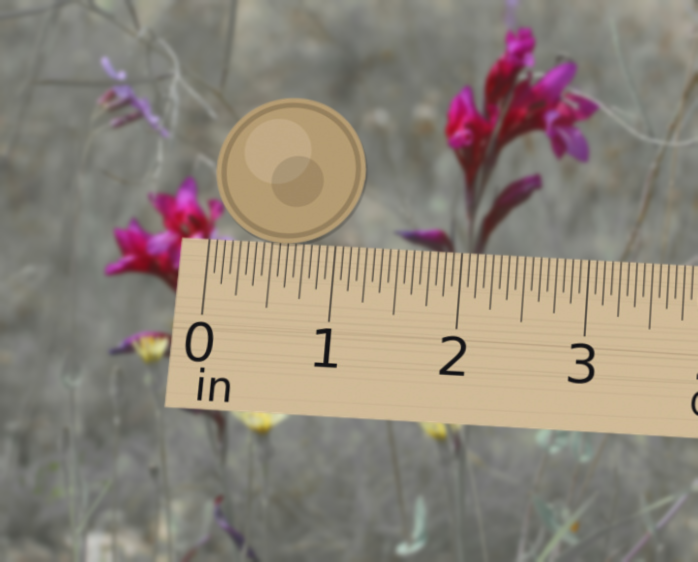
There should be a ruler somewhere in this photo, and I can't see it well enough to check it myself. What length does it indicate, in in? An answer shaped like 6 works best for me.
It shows 1.1875
